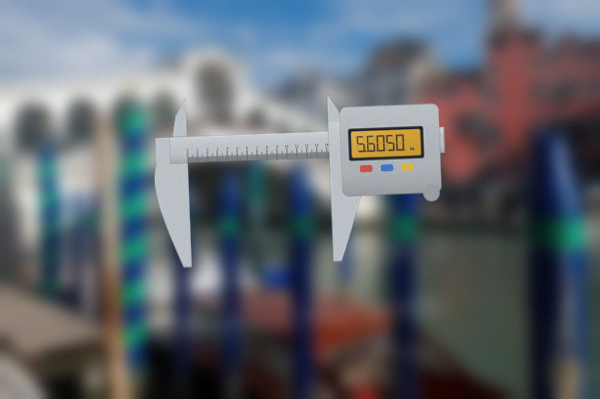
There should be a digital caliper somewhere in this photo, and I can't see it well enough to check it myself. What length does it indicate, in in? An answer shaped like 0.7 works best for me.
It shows 5.6050
